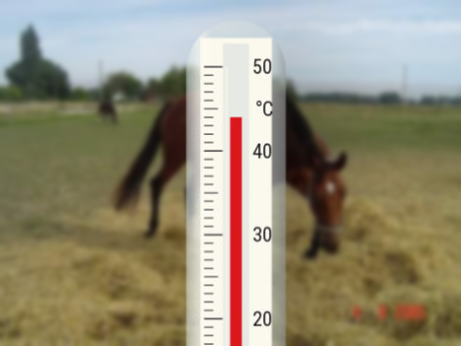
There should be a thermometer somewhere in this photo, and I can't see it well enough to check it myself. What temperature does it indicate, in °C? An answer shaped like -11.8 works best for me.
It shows 44
